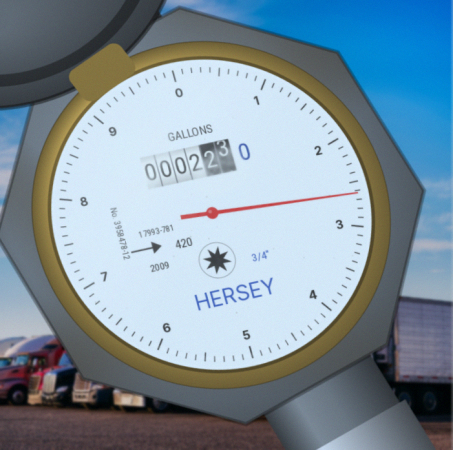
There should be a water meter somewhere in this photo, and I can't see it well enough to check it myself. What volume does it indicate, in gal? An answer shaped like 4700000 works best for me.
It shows 2232.6
